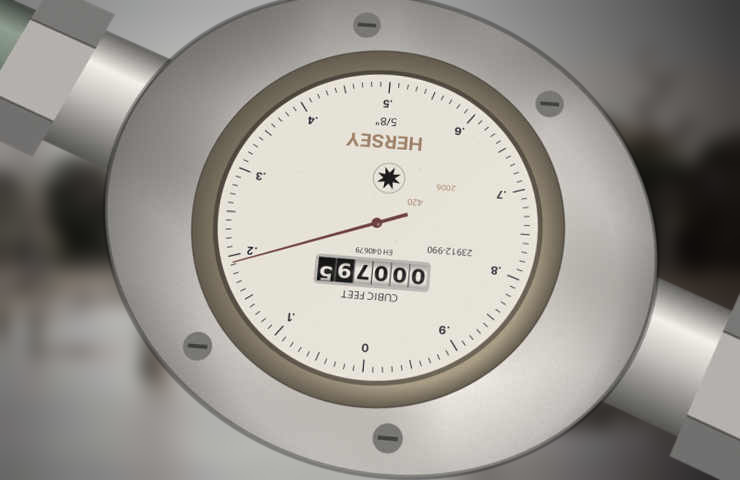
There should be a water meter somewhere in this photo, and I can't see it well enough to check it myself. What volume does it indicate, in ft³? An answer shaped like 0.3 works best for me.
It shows 795.19
